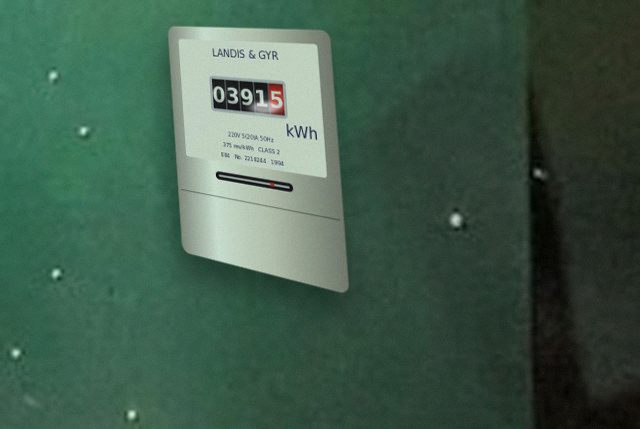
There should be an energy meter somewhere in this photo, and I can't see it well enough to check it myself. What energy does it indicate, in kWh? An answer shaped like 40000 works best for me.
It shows 391.5
